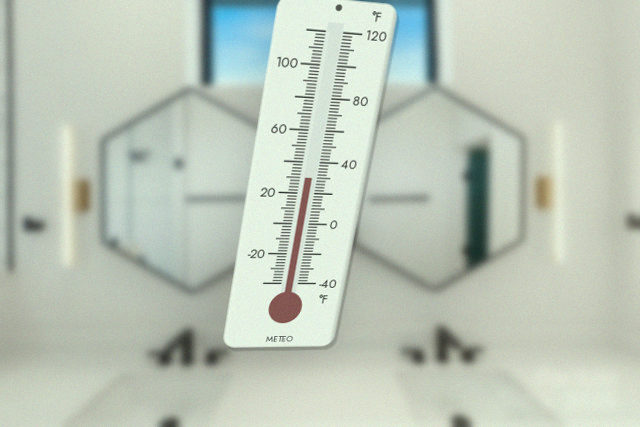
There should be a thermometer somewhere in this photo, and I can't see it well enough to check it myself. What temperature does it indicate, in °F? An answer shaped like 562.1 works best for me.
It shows 30
